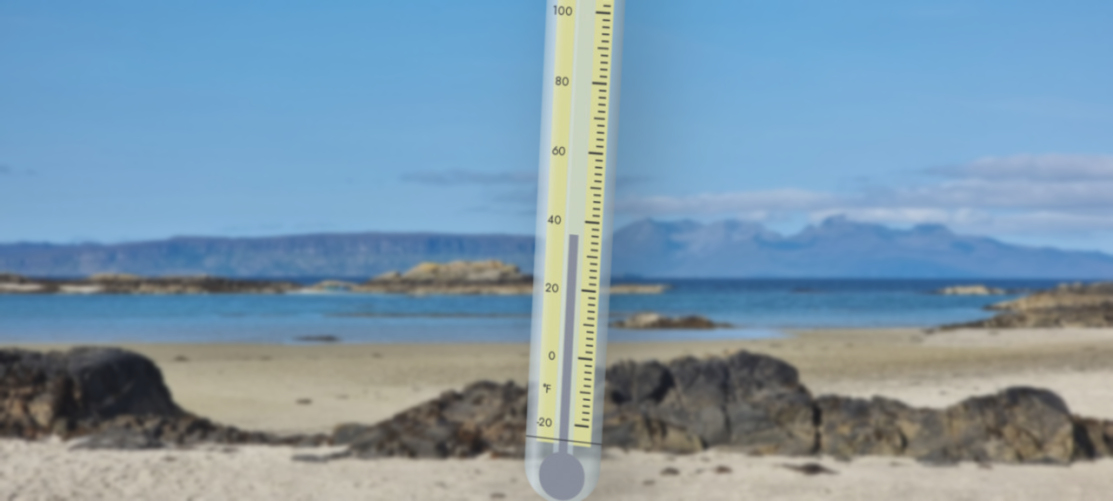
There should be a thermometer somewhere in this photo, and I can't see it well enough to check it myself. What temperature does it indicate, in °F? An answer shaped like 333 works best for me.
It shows 36
